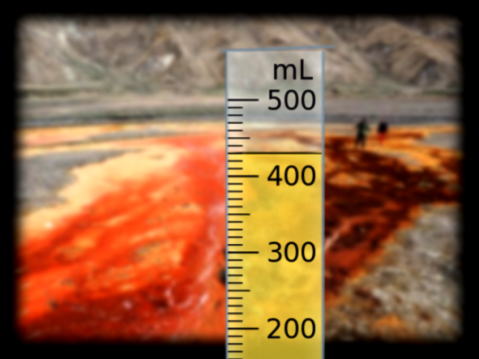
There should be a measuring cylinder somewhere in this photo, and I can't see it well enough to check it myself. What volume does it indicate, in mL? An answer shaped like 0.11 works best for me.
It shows 430
